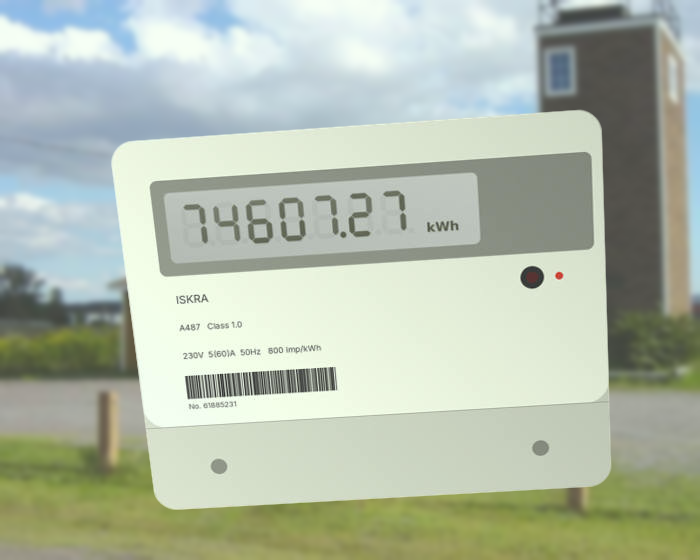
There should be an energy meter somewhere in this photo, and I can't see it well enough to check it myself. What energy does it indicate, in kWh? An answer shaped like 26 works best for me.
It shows 74607.27
